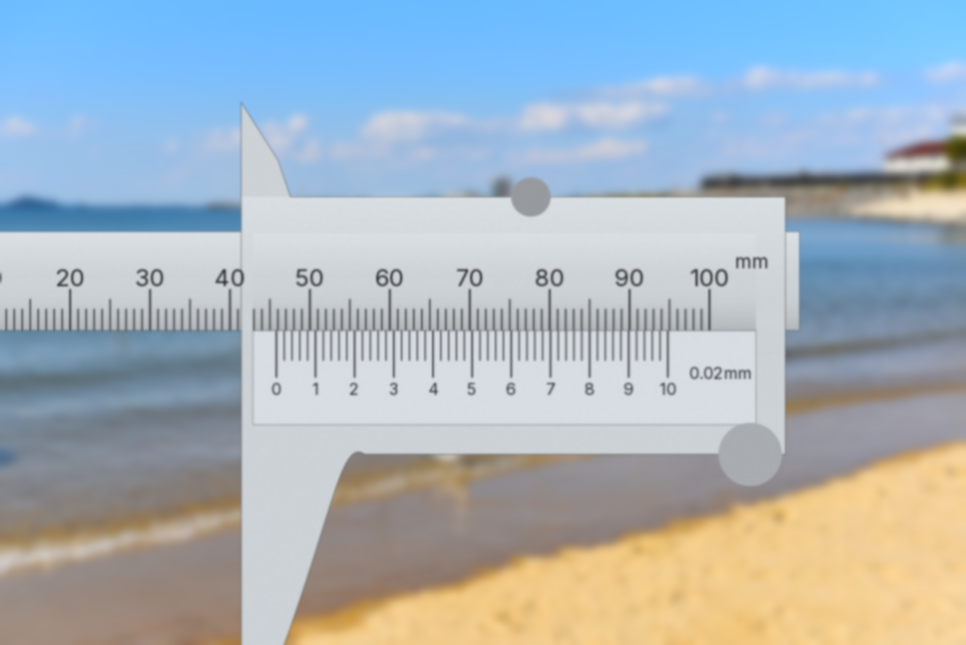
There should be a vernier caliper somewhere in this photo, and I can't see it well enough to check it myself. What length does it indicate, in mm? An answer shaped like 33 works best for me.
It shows 45.8
